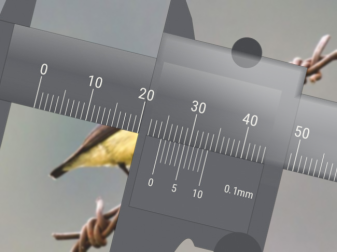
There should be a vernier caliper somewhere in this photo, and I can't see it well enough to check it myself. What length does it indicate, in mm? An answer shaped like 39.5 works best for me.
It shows 24.6
